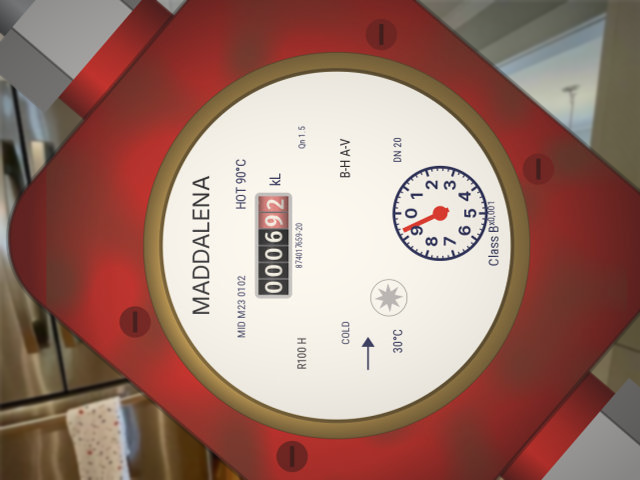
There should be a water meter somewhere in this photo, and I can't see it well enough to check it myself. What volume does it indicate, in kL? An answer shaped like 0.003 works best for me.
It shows 6.919
